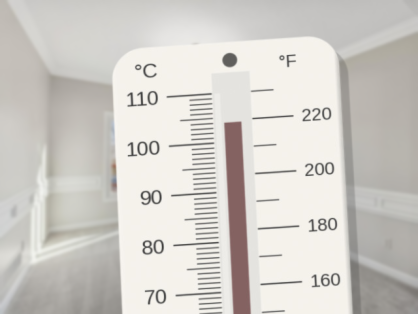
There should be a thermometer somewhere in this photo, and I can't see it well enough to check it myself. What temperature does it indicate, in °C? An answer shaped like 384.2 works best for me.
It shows 104
